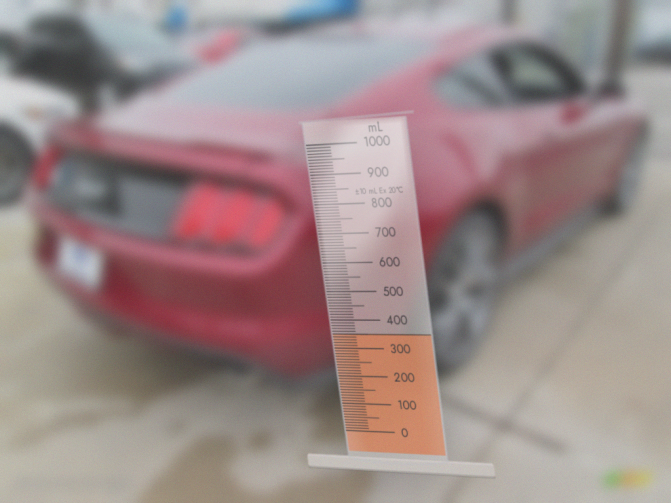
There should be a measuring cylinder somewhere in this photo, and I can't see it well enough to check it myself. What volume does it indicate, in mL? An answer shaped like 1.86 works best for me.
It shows 350
